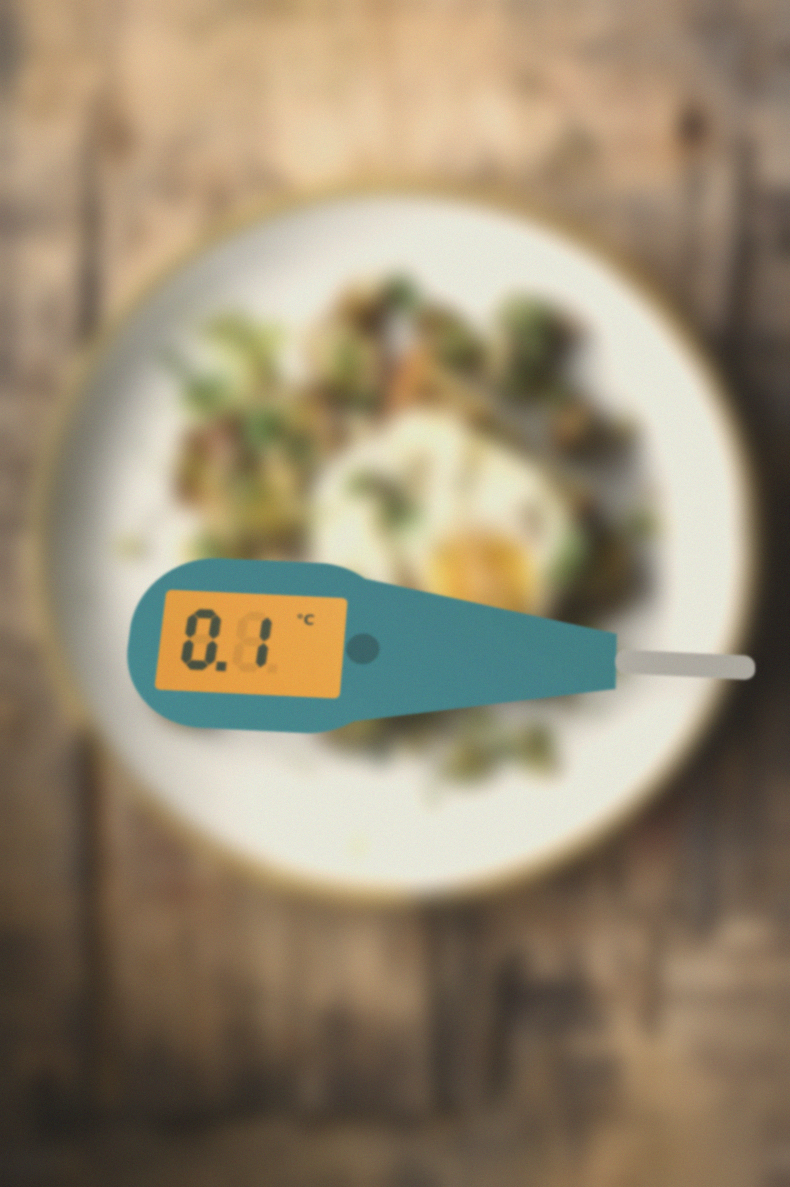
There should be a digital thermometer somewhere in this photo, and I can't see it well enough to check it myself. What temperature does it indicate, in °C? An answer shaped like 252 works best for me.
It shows 0.1
